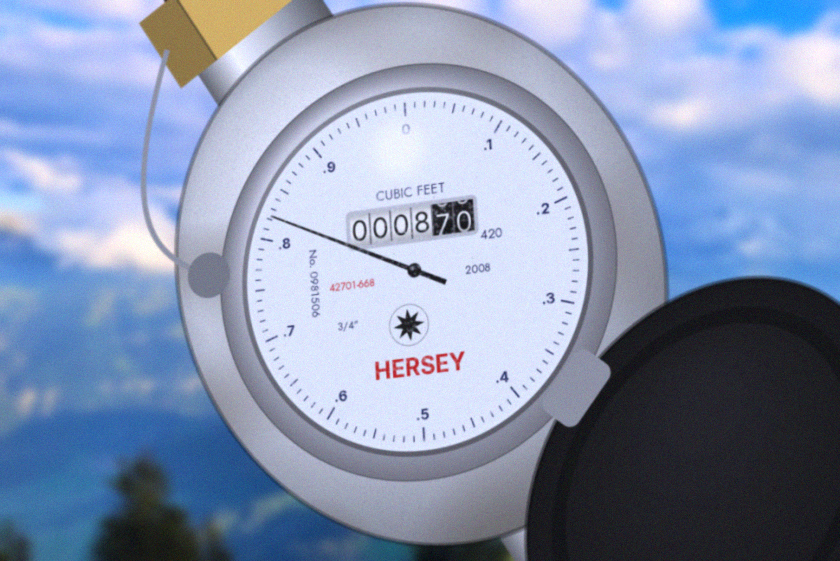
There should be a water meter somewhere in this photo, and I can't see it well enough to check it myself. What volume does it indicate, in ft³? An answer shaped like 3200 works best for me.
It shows 869.82
